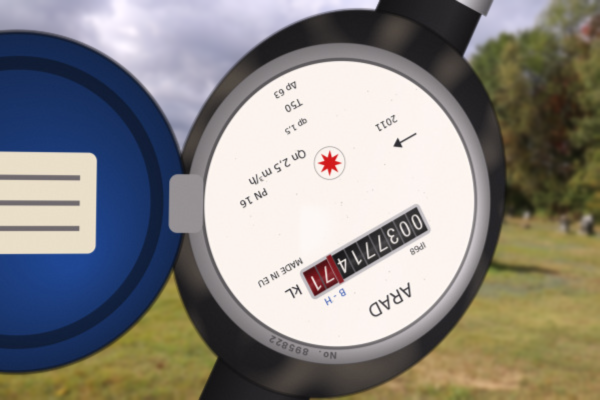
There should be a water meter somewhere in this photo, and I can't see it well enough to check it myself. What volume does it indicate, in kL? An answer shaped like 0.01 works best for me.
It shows 37714.71
